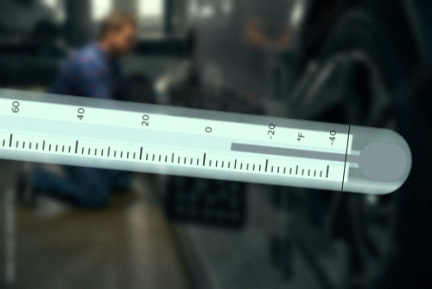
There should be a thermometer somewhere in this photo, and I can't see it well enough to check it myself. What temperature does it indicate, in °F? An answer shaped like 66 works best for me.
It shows -8
